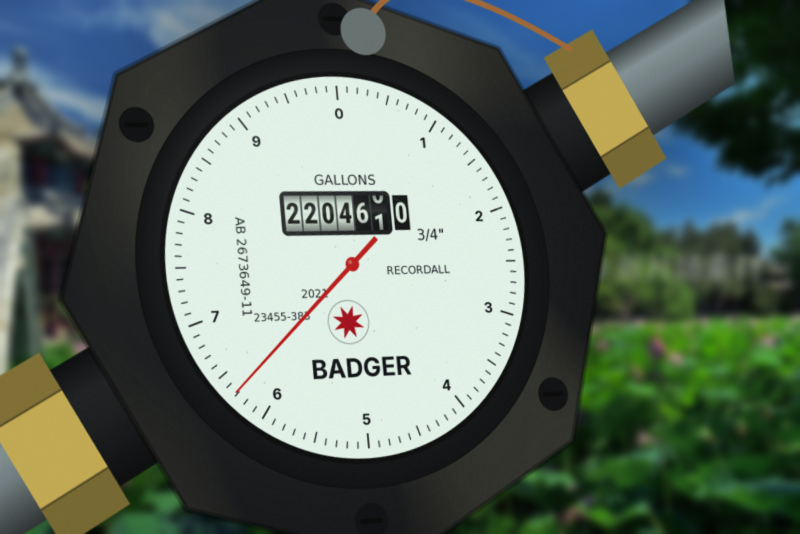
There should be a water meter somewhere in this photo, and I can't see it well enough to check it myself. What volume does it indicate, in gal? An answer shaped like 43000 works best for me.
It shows 2204606.3
